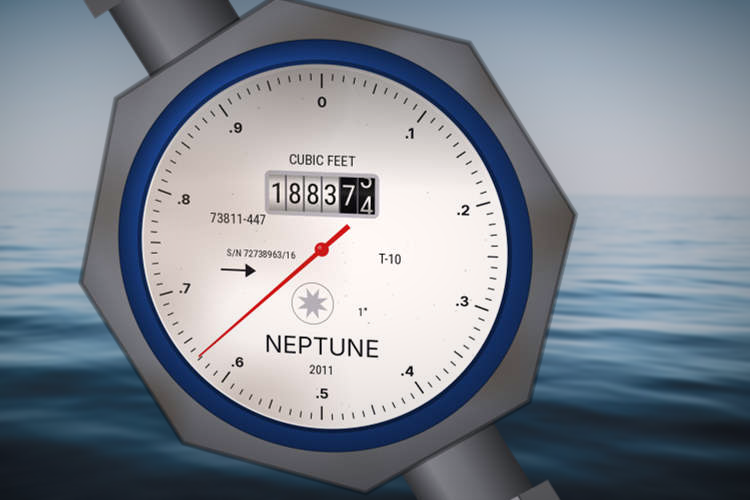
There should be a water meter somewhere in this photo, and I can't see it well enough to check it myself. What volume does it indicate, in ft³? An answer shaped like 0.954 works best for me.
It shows 188373.63
